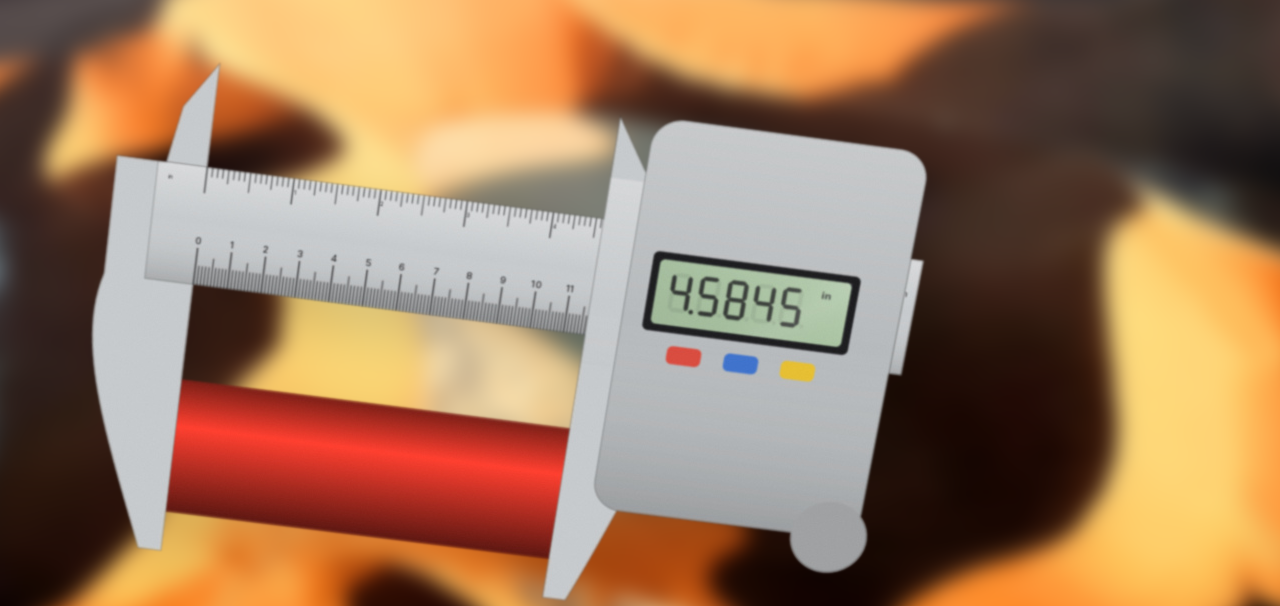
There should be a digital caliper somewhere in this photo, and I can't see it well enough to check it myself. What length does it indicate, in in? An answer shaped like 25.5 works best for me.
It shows 4.5845
